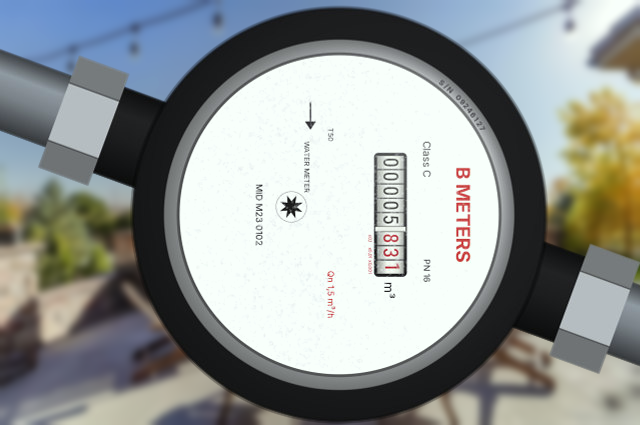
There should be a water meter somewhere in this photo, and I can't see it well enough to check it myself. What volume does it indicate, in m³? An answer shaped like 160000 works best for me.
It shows 5.831
